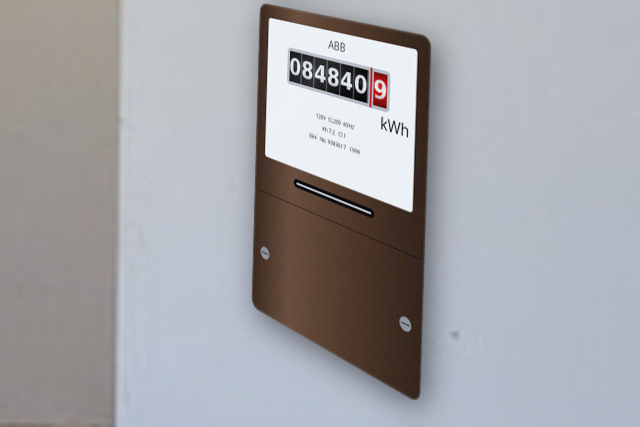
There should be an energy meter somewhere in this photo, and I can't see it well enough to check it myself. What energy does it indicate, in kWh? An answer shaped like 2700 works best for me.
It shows 84840.9
